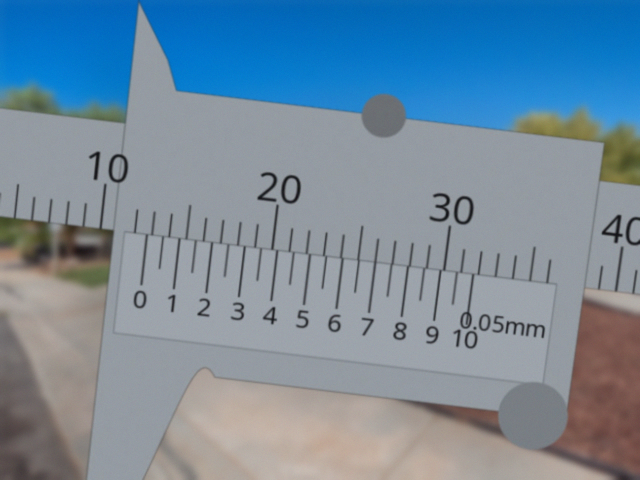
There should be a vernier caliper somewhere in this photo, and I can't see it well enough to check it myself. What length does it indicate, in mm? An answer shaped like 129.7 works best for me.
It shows 12.7
